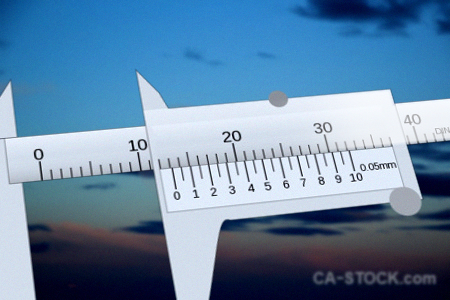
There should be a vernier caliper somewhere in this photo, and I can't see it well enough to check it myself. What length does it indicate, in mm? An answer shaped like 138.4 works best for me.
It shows 13.2
